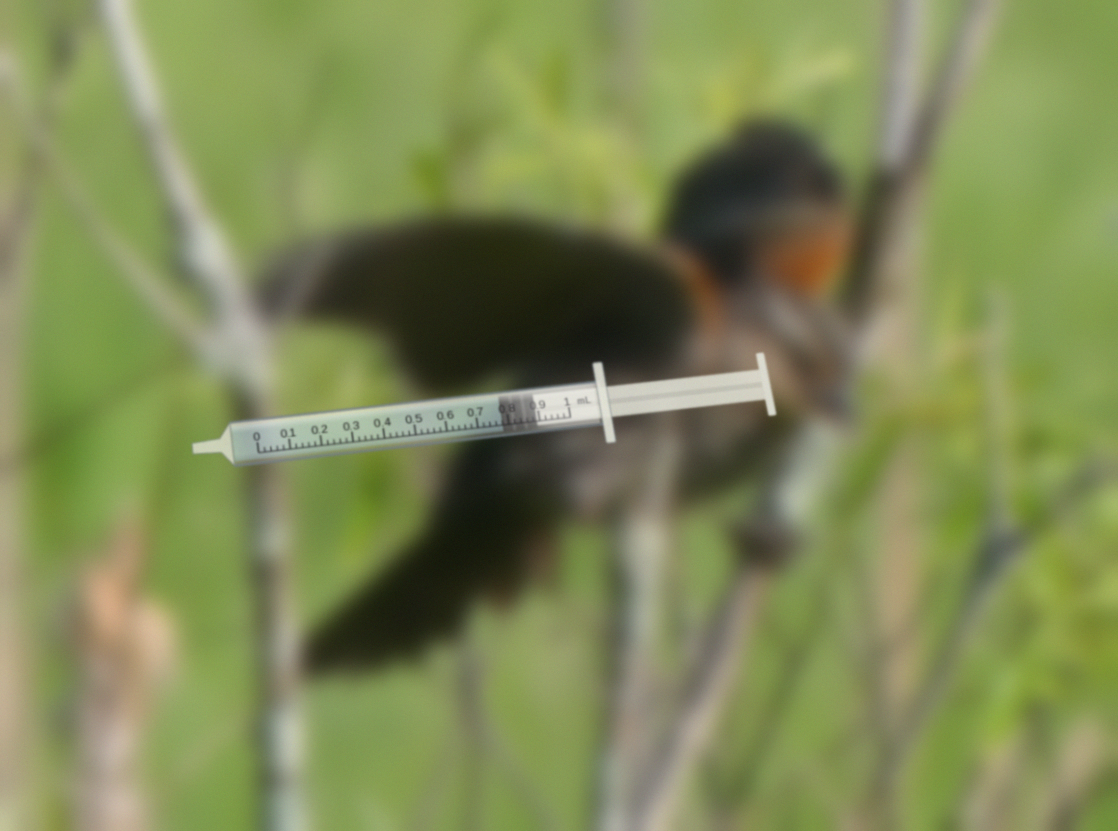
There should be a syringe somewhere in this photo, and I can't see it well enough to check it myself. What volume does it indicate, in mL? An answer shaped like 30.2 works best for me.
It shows 0.78
